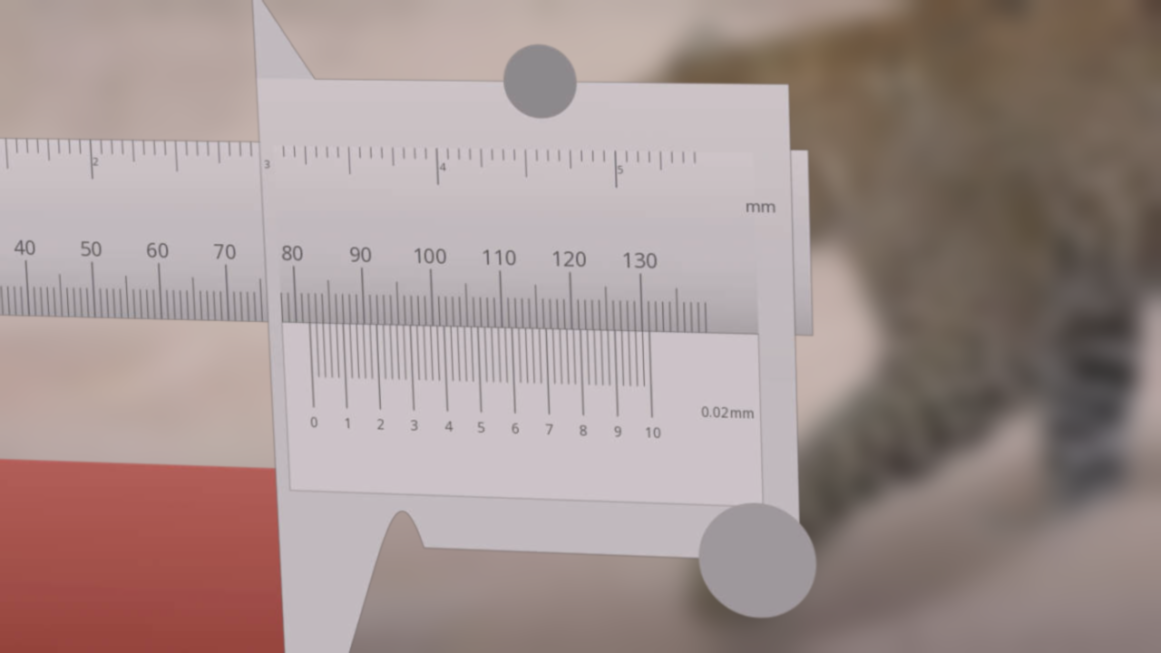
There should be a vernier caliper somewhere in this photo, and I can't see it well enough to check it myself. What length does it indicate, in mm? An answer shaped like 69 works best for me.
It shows 82.0
